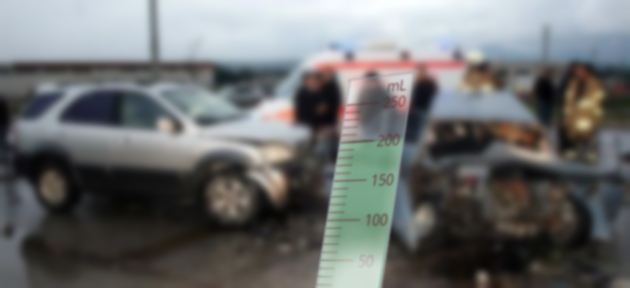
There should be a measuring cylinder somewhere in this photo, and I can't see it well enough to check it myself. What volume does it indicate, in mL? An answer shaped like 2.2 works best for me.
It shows 200
